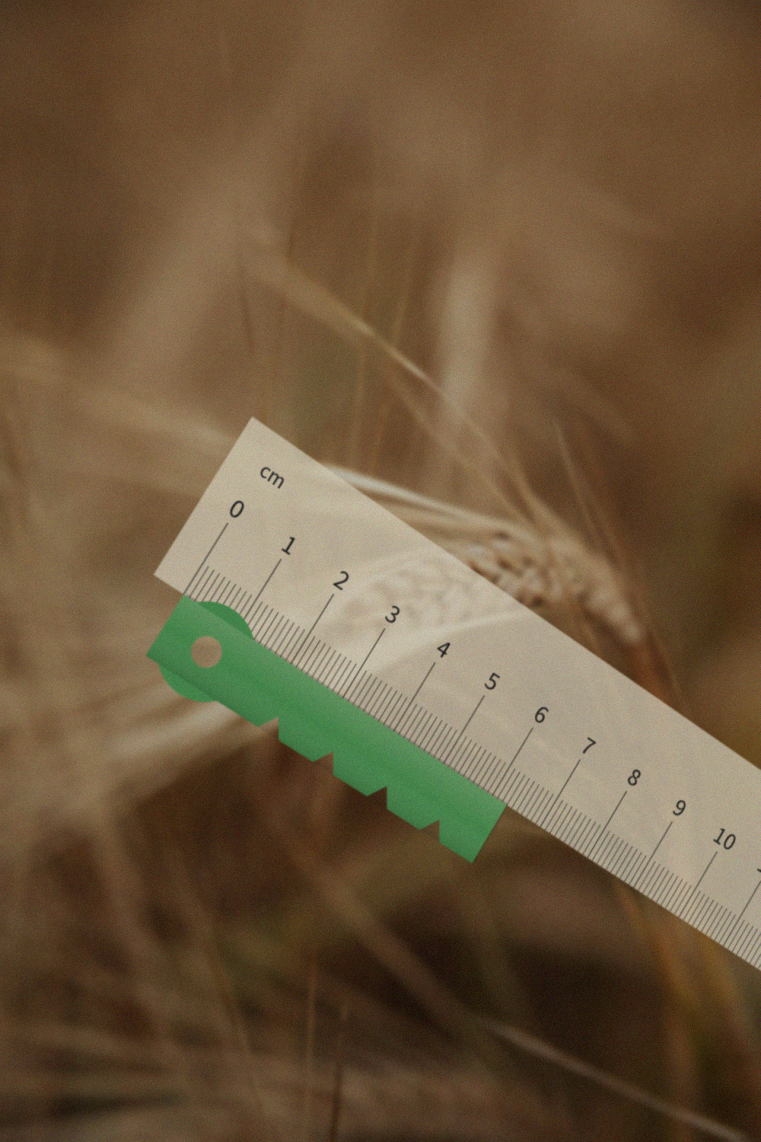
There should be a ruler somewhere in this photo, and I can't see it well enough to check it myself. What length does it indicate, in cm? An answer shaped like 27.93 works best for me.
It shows 6.3
